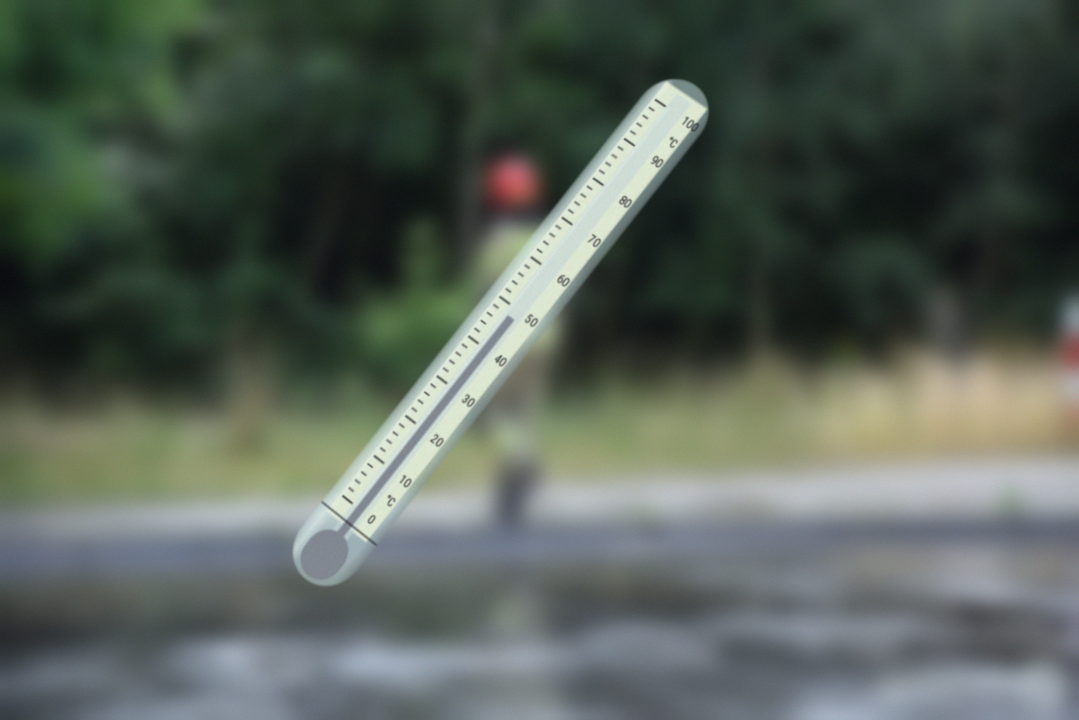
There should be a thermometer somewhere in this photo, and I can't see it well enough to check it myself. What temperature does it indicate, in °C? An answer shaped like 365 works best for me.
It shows 48
